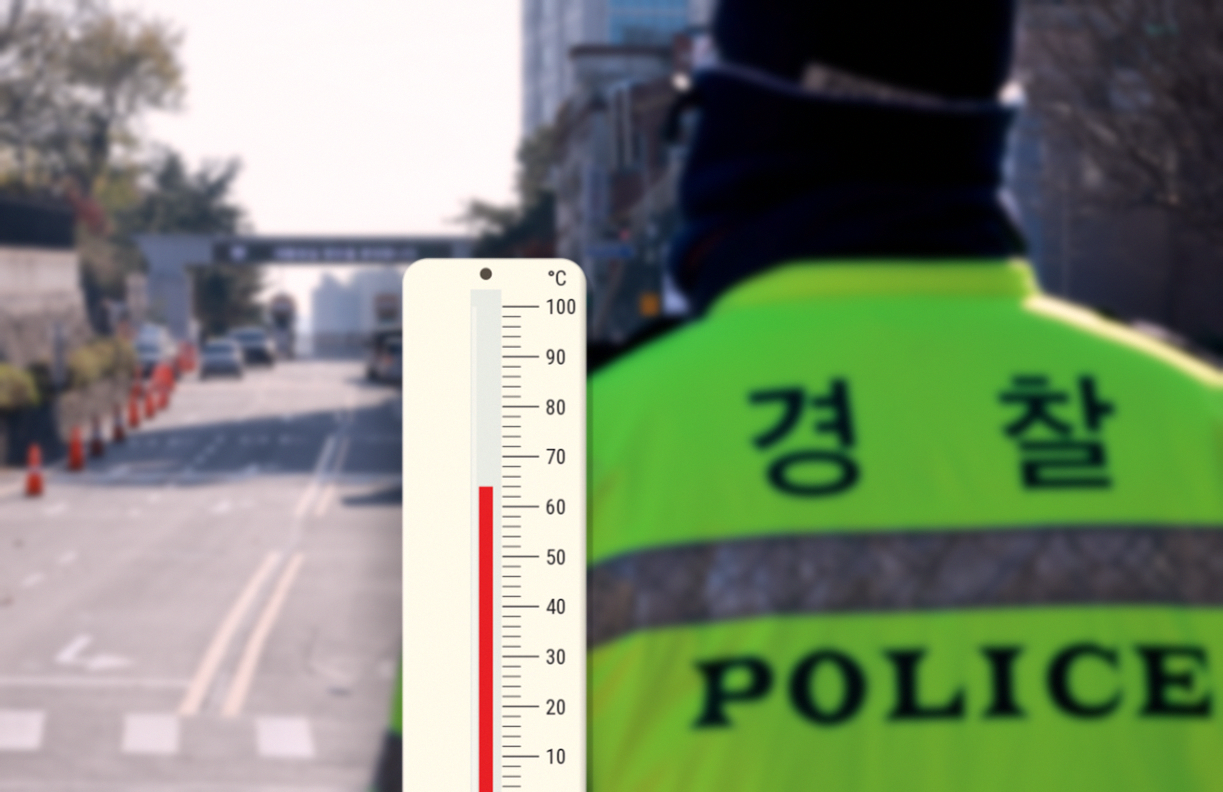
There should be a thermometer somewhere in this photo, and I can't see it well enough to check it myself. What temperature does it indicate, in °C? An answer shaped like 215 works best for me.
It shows 64
